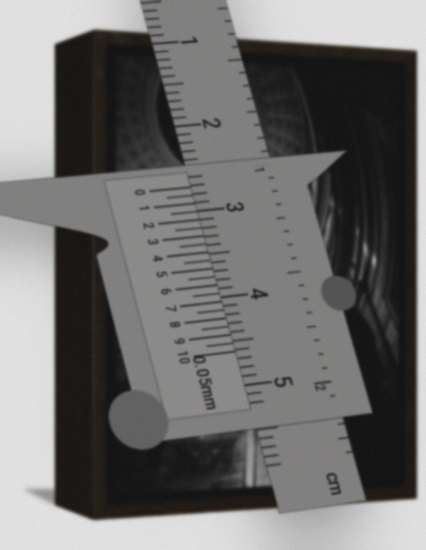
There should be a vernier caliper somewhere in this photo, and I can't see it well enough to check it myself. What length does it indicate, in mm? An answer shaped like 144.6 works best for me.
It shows 27.2
